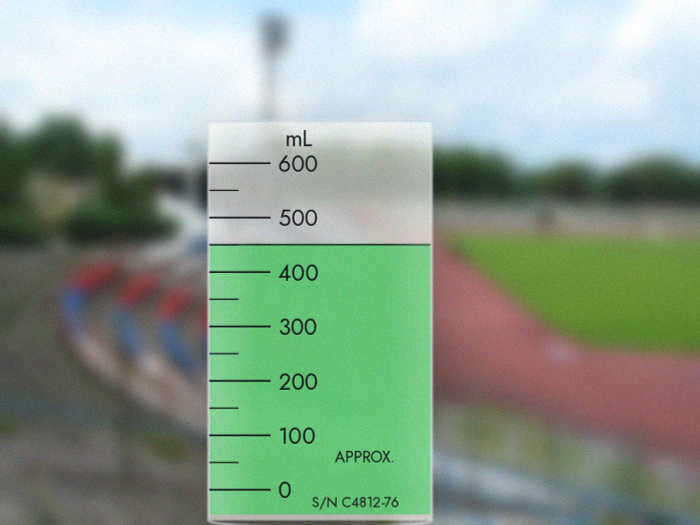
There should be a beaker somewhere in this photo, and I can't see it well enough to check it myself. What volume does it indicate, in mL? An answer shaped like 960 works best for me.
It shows 450
